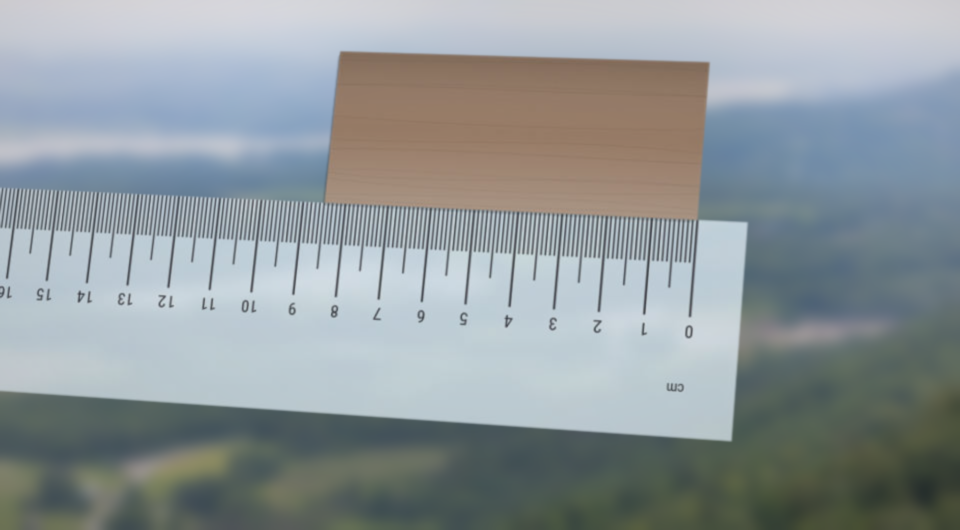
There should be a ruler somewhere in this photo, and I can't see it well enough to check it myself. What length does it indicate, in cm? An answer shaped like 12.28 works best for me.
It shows 8.5
